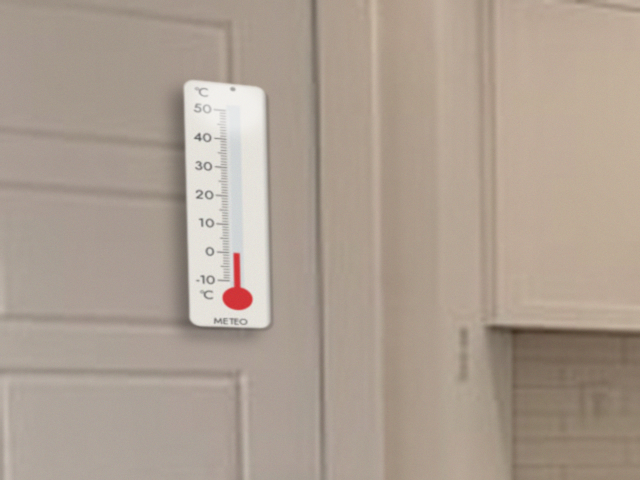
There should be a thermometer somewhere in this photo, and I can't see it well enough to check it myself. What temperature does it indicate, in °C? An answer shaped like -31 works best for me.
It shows 0
